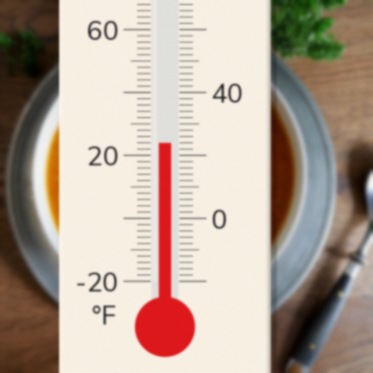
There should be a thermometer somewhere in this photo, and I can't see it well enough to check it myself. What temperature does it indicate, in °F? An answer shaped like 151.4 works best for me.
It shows 24
